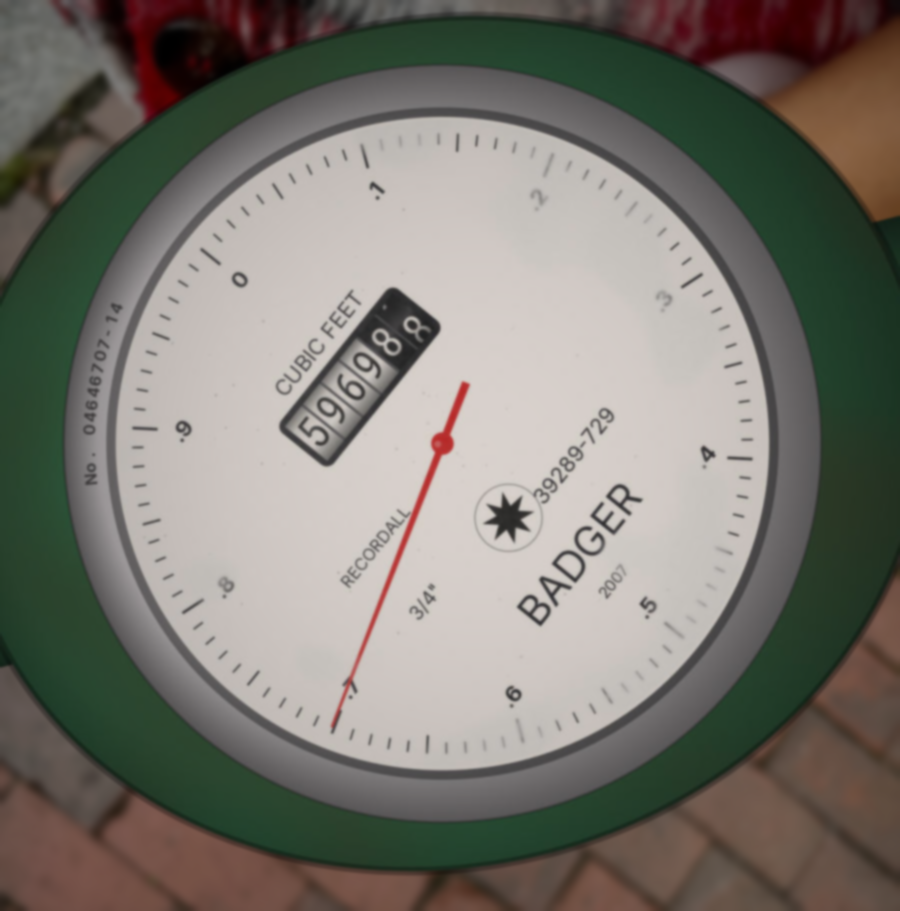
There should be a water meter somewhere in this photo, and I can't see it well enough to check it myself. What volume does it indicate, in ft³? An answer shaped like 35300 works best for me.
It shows 596987.70
